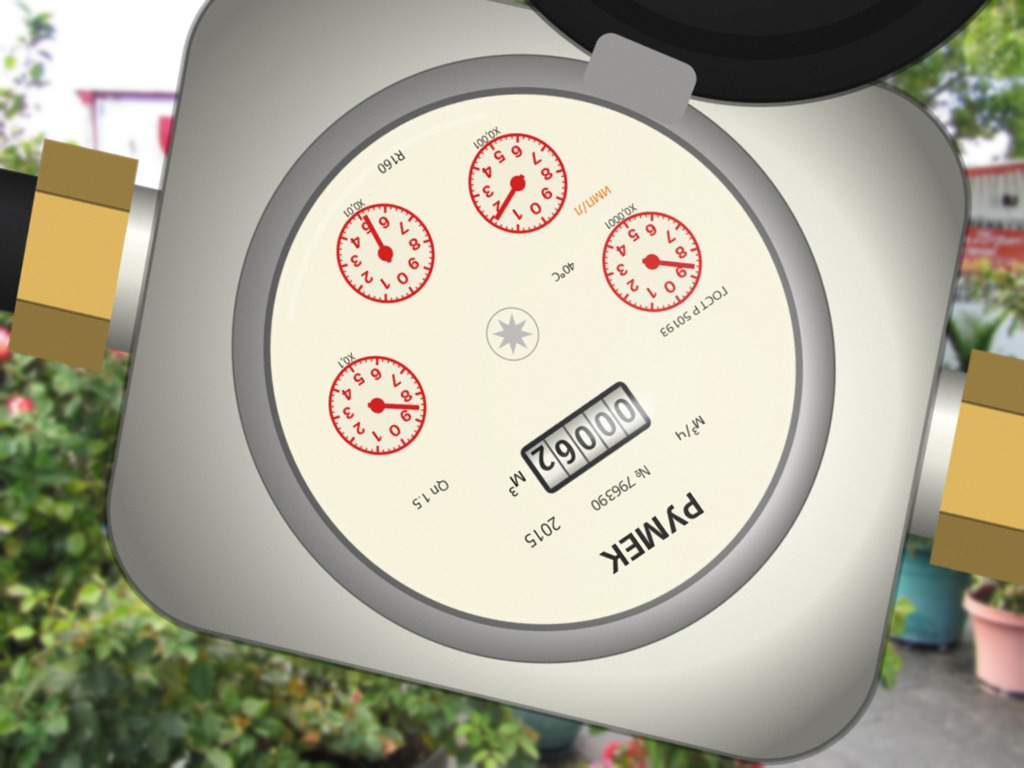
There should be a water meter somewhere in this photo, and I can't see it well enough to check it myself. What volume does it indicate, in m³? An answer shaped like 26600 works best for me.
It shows 61.8518
